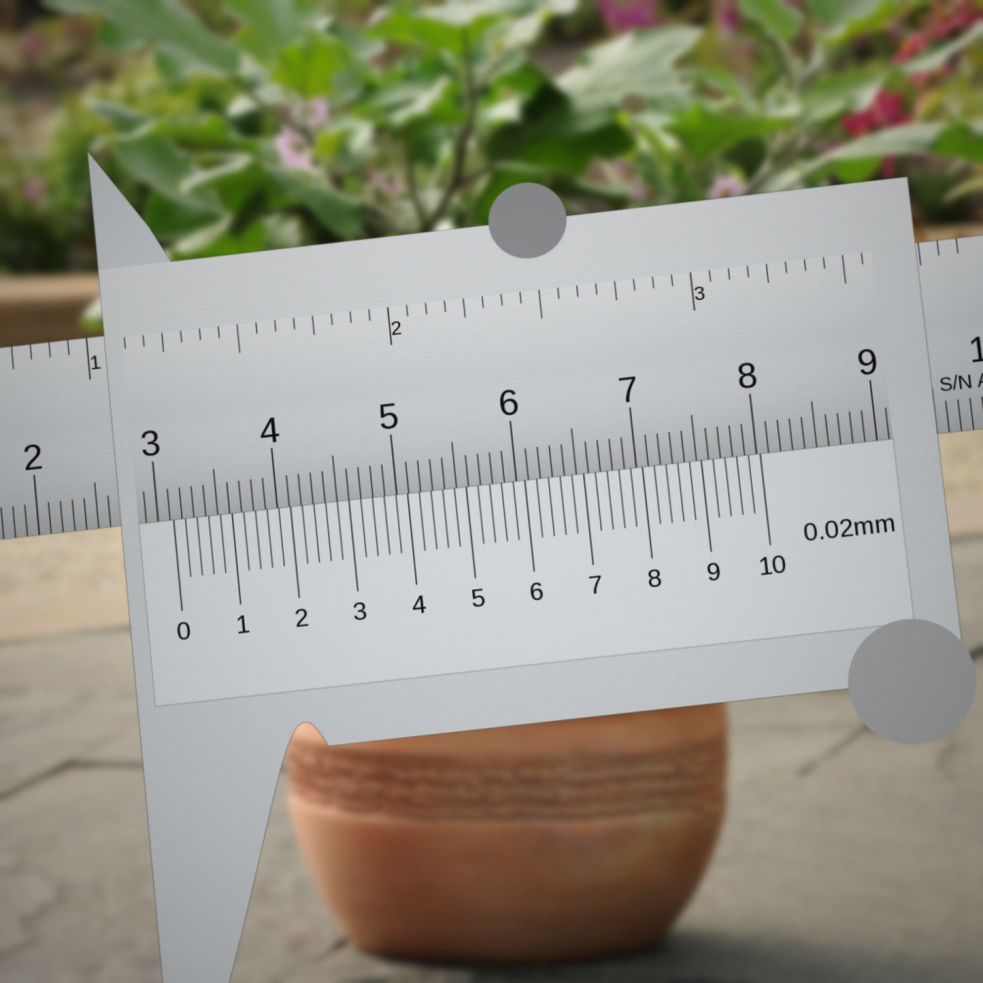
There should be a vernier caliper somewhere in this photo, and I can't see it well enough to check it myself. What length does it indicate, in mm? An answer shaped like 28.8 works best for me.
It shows 31.3
